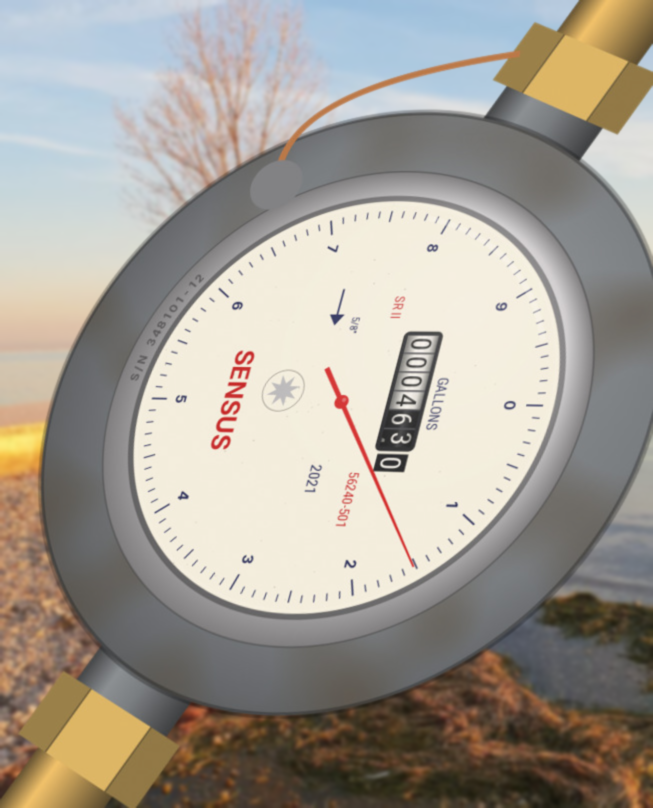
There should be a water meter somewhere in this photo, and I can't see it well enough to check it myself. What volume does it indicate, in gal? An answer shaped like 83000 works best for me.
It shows 4631.5
